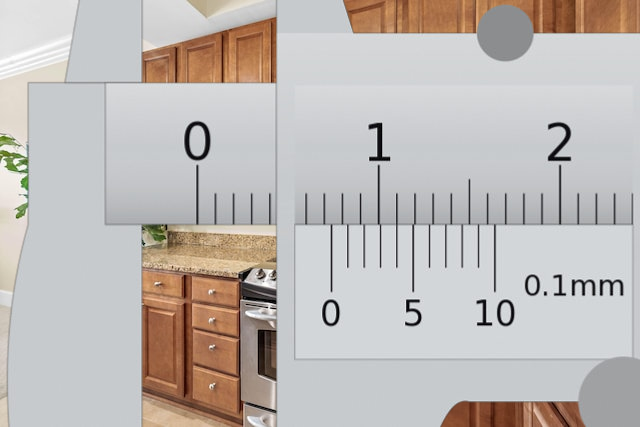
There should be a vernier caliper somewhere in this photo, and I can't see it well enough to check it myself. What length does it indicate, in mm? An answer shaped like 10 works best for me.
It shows 7.4
